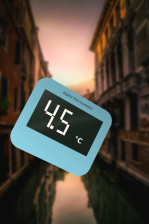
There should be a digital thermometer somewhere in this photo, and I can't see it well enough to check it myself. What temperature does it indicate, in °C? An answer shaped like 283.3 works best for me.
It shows 4.5
